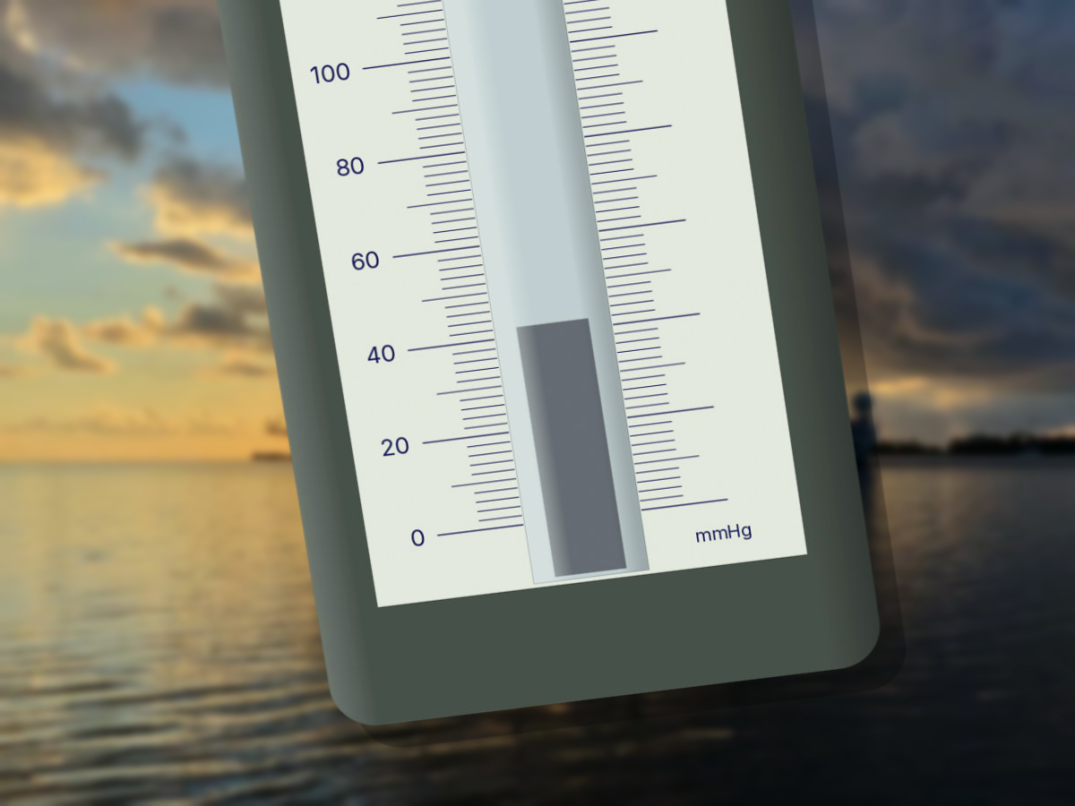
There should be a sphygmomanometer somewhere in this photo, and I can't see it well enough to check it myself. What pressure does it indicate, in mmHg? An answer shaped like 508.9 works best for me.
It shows 42
